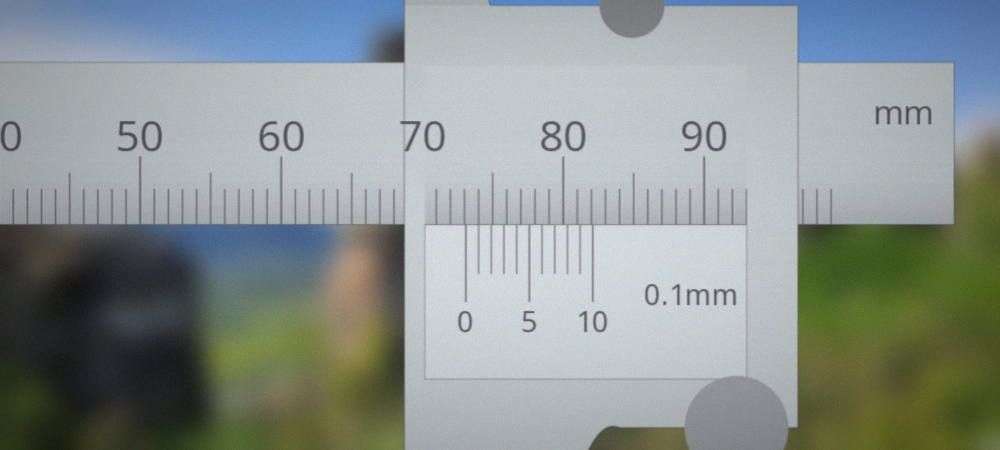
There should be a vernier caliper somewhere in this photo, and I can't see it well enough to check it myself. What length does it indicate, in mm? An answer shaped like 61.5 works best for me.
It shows 73.1
